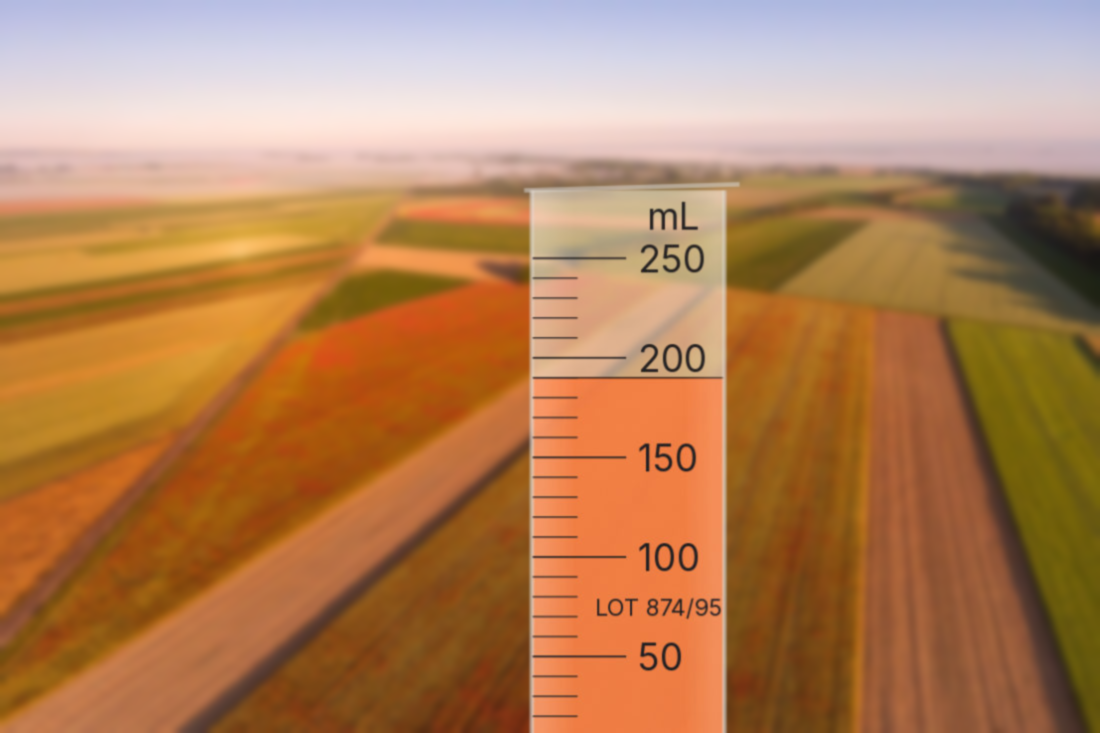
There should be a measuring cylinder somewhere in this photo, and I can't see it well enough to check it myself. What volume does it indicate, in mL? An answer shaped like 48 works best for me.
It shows 190
